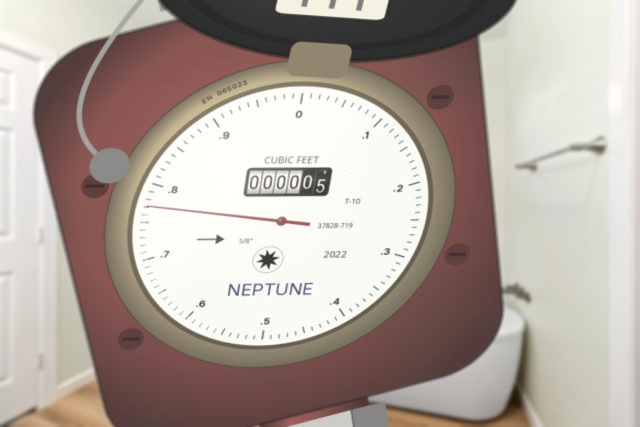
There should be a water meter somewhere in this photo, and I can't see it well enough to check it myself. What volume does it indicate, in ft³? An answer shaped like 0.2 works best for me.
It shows 4.77
